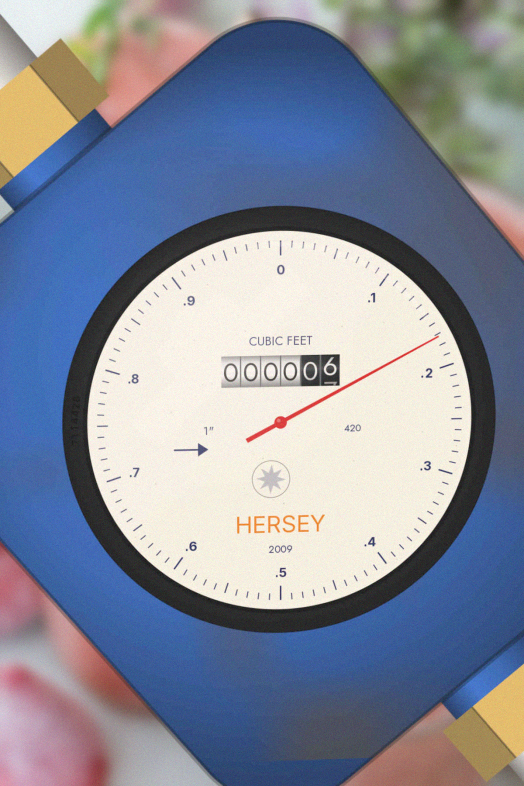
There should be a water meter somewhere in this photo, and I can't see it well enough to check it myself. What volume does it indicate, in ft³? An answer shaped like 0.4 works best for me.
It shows 6.17
